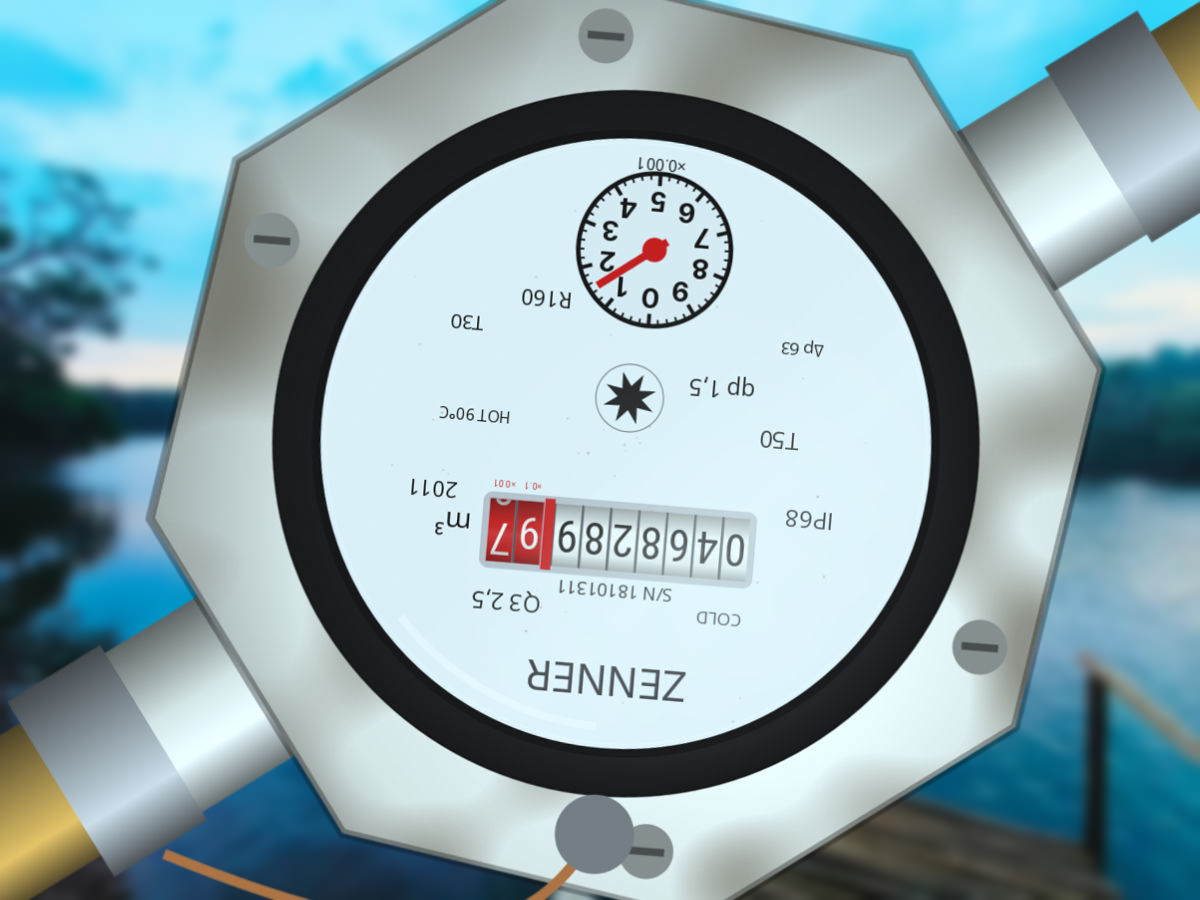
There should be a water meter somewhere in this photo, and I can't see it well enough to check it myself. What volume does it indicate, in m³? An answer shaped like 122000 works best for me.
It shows 468289.971
